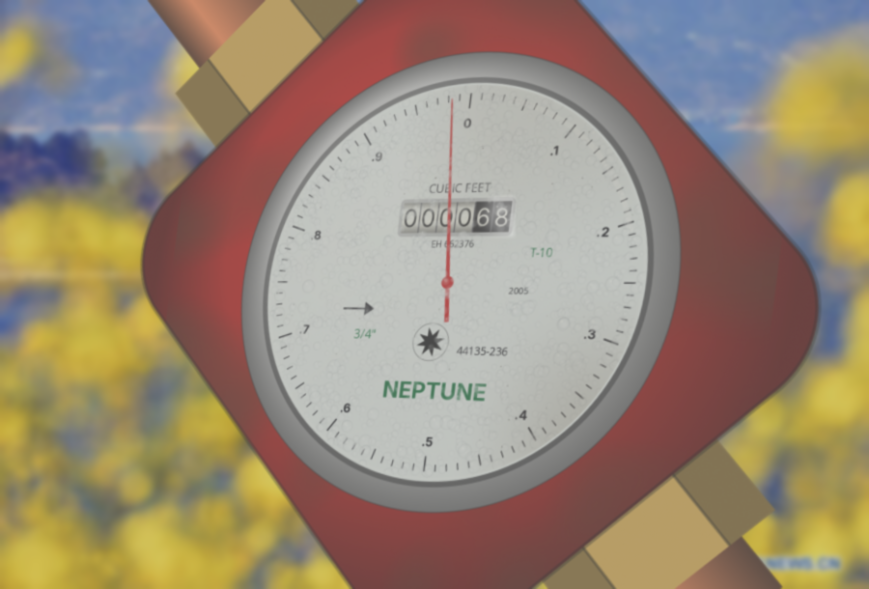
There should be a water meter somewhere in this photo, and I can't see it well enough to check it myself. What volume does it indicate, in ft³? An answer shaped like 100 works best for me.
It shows 67.98
